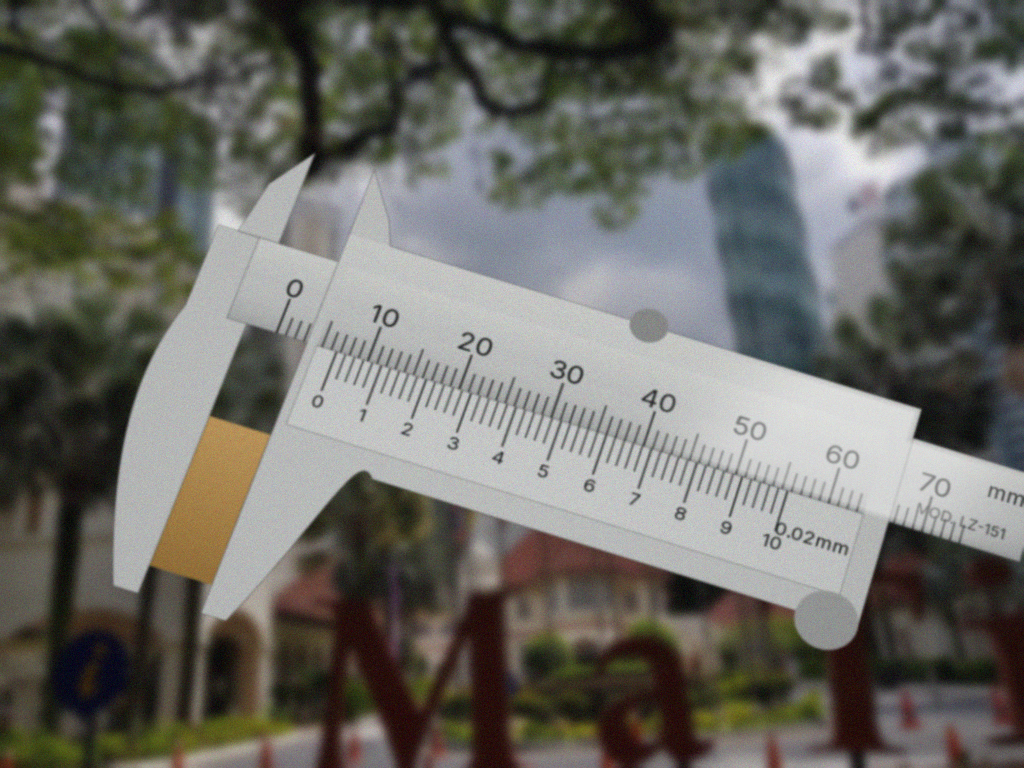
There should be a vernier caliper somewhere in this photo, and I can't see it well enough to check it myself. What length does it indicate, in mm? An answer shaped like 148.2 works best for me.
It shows 6.6
